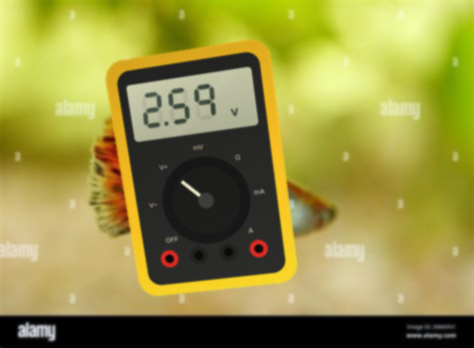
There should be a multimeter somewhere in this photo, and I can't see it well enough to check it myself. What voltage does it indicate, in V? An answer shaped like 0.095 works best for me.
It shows 2.59
